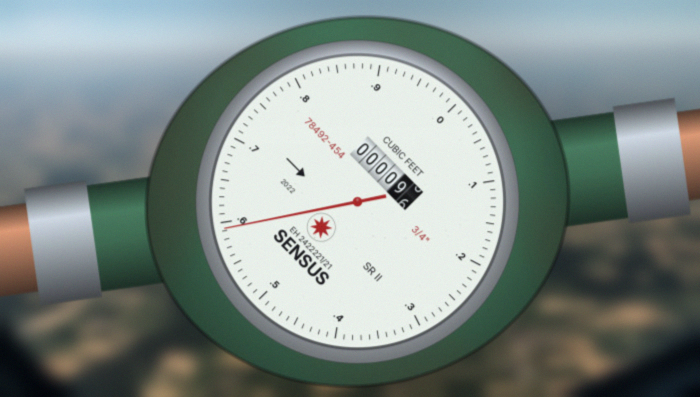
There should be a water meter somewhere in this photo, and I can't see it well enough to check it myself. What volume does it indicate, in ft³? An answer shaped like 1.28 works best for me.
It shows 95.59
